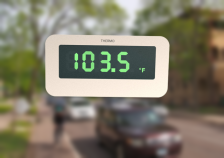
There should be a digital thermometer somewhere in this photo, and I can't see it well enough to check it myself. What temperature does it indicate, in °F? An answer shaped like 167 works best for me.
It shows 103.5
